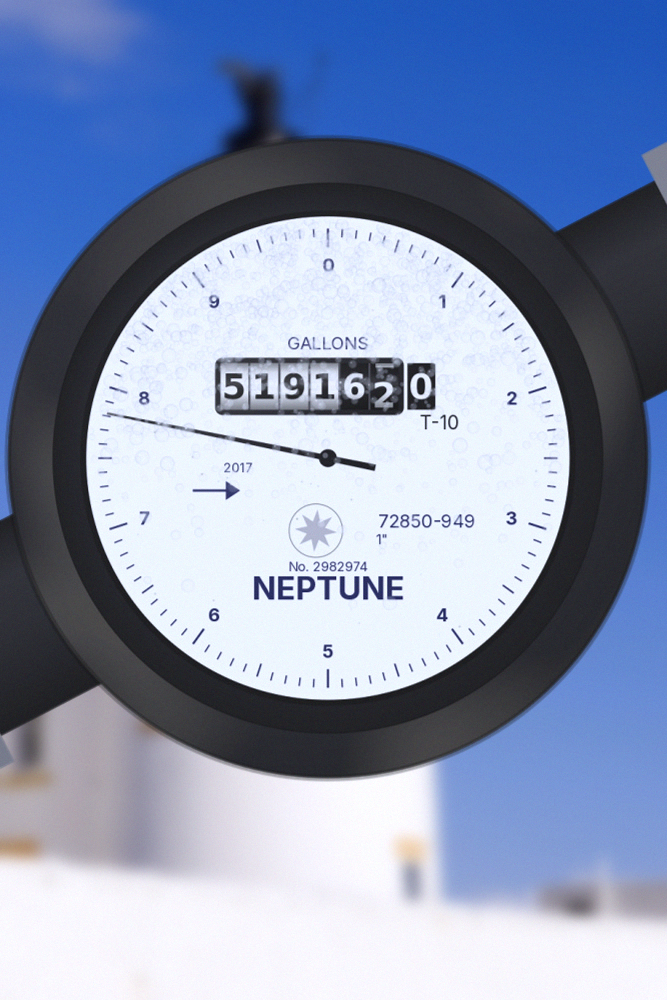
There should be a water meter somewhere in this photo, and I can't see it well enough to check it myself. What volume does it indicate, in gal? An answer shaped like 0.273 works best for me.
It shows 5191617.8
